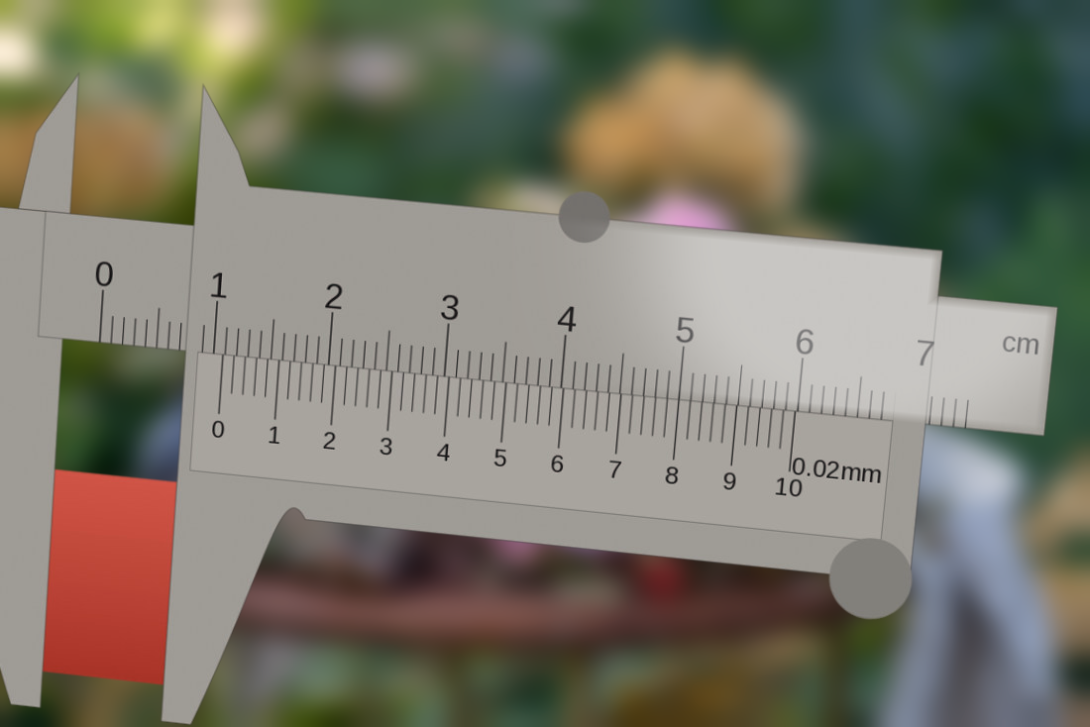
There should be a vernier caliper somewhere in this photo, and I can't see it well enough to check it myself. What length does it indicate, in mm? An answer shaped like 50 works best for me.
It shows 10.8
